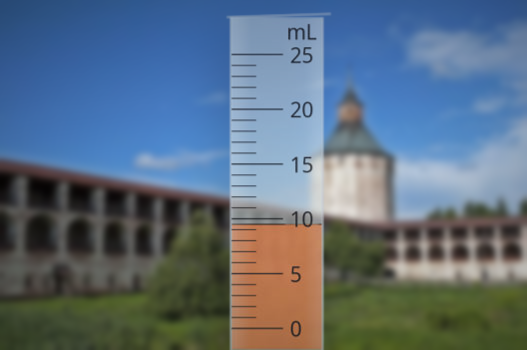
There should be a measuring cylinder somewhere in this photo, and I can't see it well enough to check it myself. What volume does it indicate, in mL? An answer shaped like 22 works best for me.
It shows 9.5
